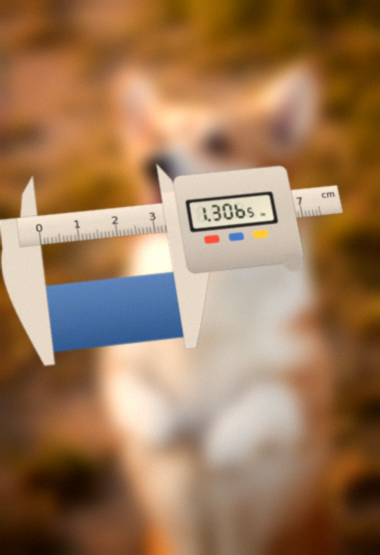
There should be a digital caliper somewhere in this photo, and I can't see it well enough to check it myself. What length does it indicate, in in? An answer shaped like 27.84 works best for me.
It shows 1.3065
